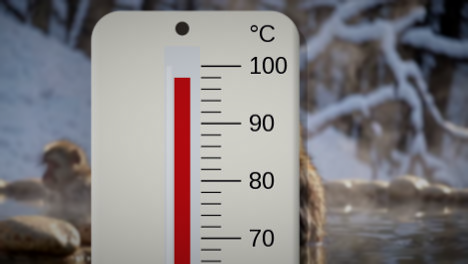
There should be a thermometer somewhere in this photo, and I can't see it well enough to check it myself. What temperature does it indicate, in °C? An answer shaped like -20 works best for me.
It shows 98
